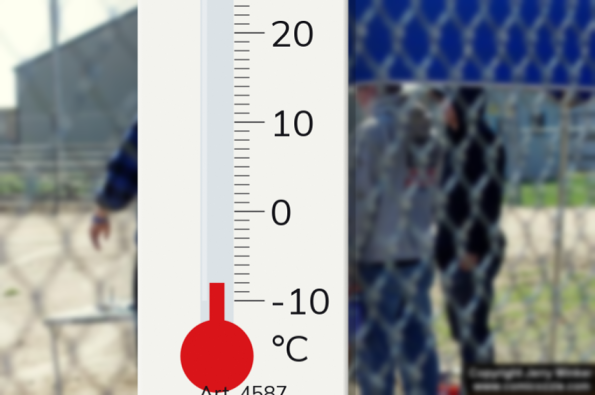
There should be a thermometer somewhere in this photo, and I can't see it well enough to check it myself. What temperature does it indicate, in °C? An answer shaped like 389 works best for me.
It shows -8
